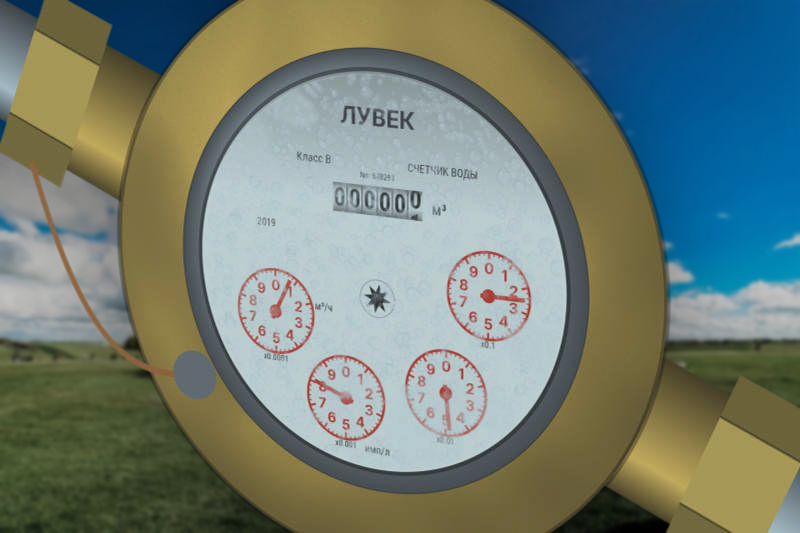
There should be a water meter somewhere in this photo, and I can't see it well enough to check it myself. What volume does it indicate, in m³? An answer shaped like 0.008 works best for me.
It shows 0.2480
